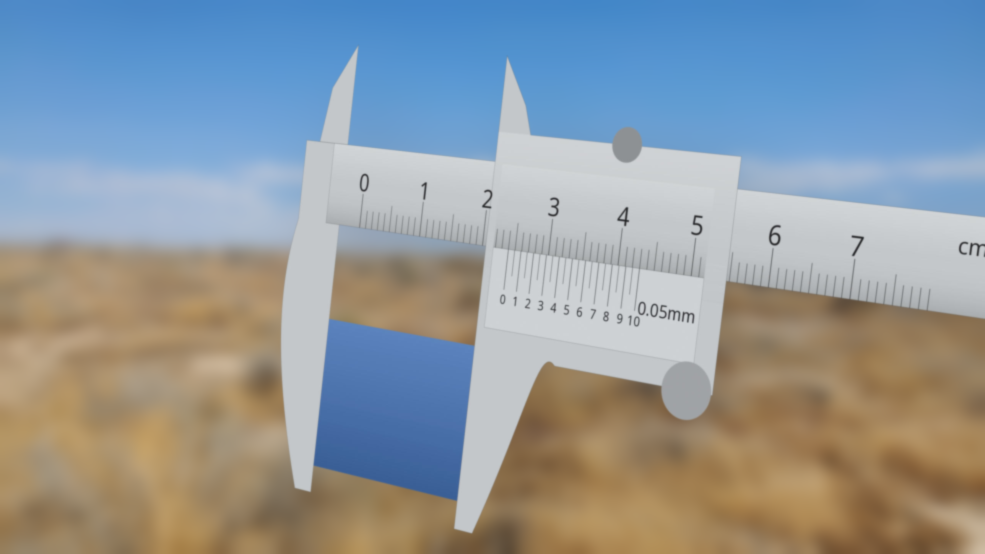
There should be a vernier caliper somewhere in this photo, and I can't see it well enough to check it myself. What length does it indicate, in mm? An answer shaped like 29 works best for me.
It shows 24.0
